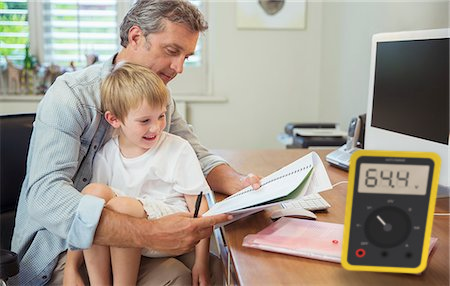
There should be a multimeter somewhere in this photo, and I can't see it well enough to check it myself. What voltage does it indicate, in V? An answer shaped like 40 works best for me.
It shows 64.4
